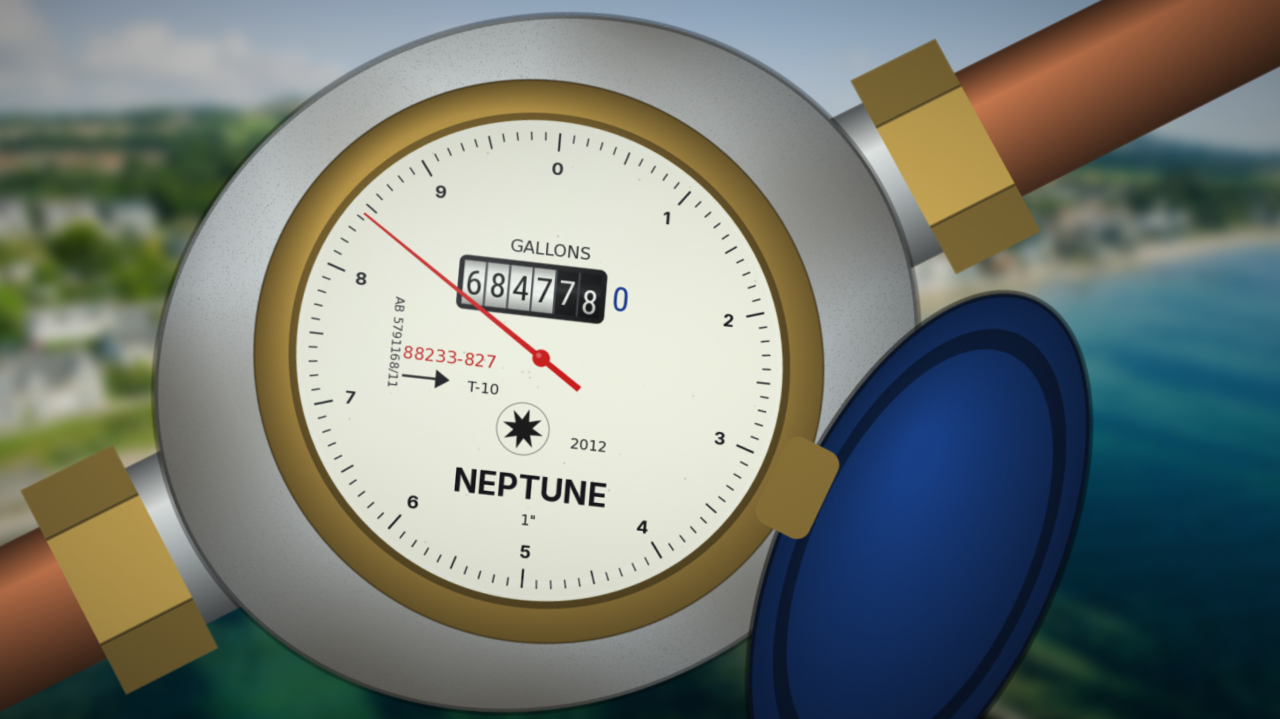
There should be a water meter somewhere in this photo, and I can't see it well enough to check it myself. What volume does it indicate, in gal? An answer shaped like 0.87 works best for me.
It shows 6847778.4
